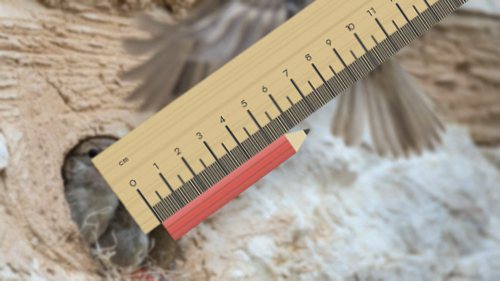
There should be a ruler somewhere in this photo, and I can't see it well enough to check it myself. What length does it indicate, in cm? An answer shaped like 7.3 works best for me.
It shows 6.5
